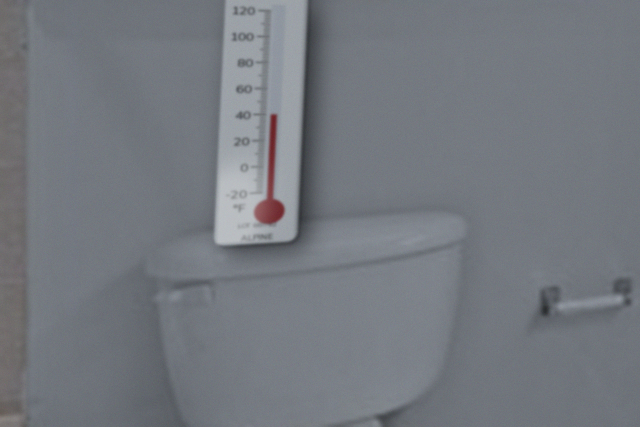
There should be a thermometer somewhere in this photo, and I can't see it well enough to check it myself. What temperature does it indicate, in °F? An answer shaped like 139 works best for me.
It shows 40
